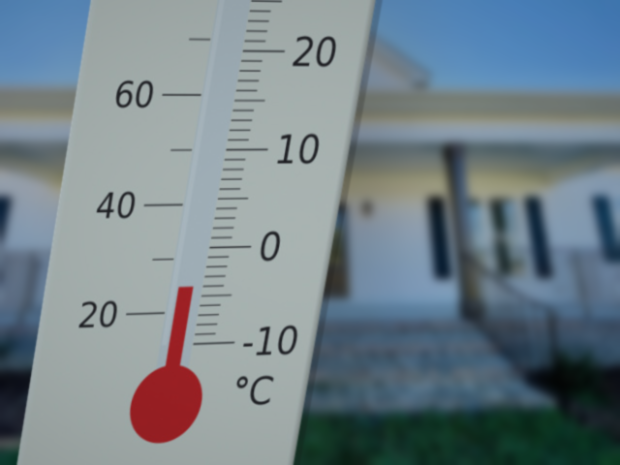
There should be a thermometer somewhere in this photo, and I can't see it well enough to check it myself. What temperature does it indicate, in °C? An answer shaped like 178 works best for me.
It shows -4
